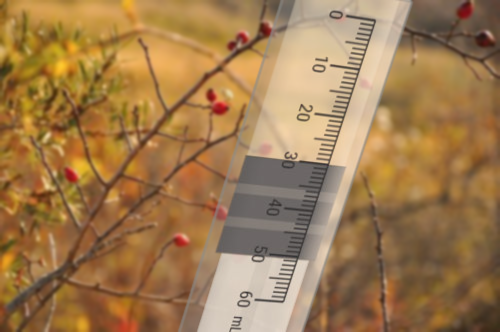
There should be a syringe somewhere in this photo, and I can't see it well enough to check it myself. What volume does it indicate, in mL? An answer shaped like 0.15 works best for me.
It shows 30
